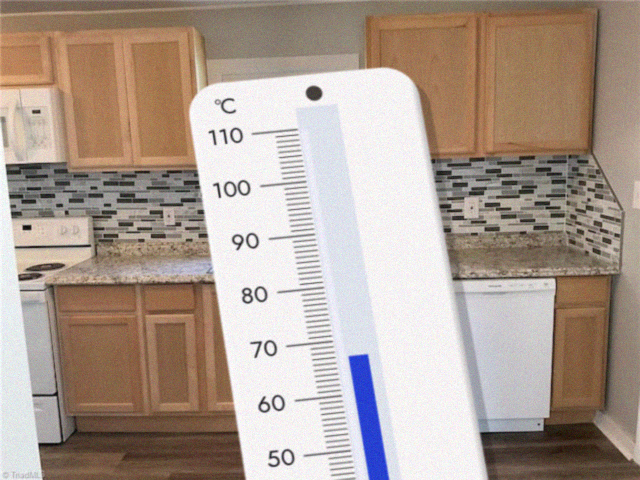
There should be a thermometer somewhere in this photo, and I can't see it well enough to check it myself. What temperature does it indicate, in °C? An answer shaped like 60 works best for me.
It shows 67
